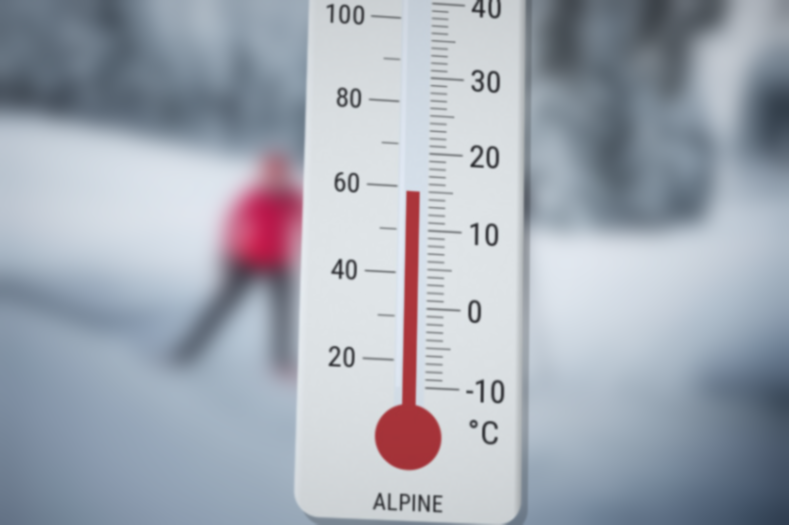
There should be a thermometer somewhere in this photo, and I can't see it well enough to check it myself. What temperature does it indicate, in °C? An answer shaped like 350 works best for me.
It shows 15
